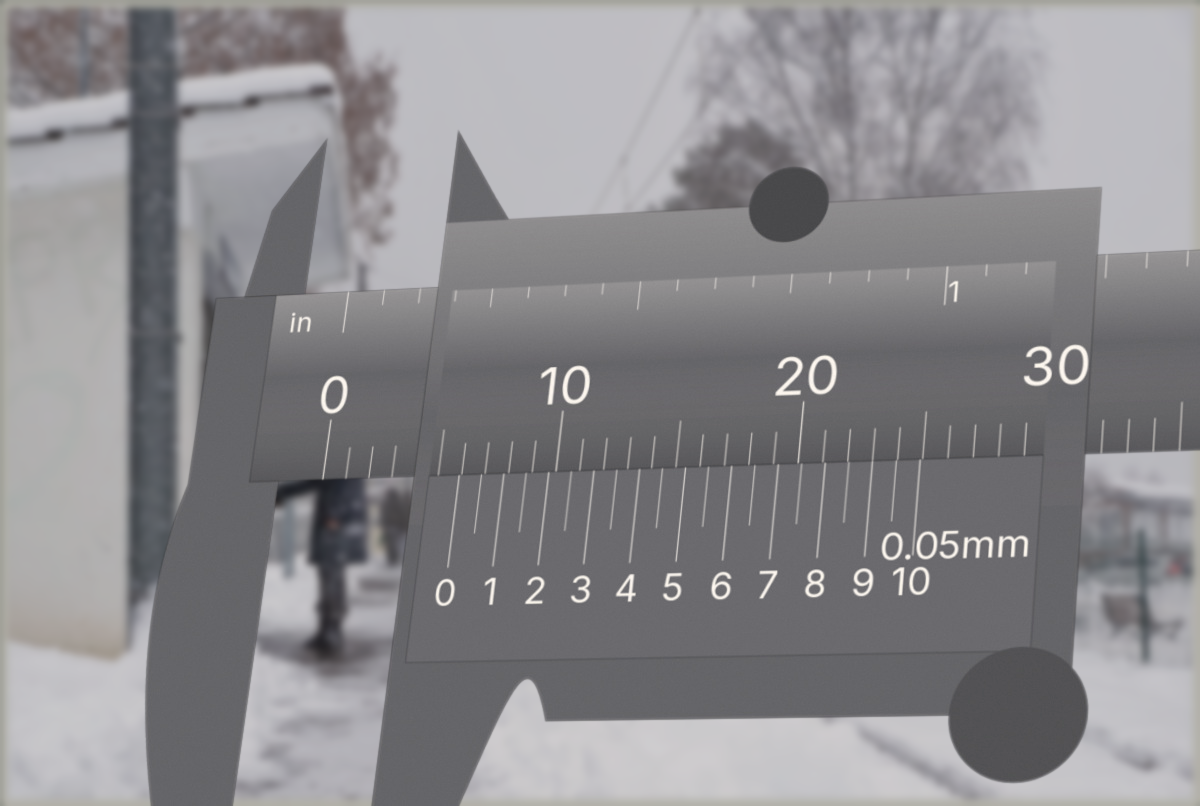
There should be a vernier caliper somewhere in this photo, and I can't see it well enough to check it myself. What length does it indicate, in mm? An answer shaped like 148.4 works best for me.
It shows 5.9
